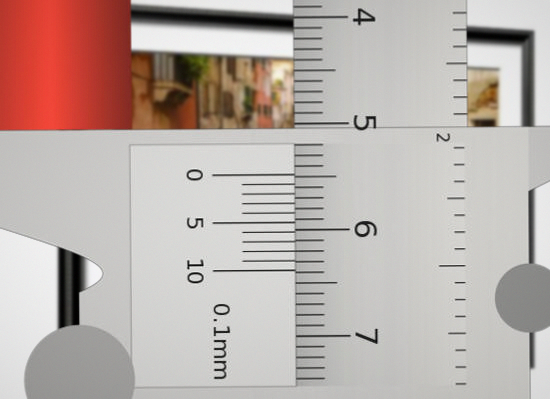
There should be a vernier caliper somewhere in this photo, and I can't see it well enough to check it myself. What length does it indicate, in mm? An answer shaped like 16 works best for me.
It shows 54.8
